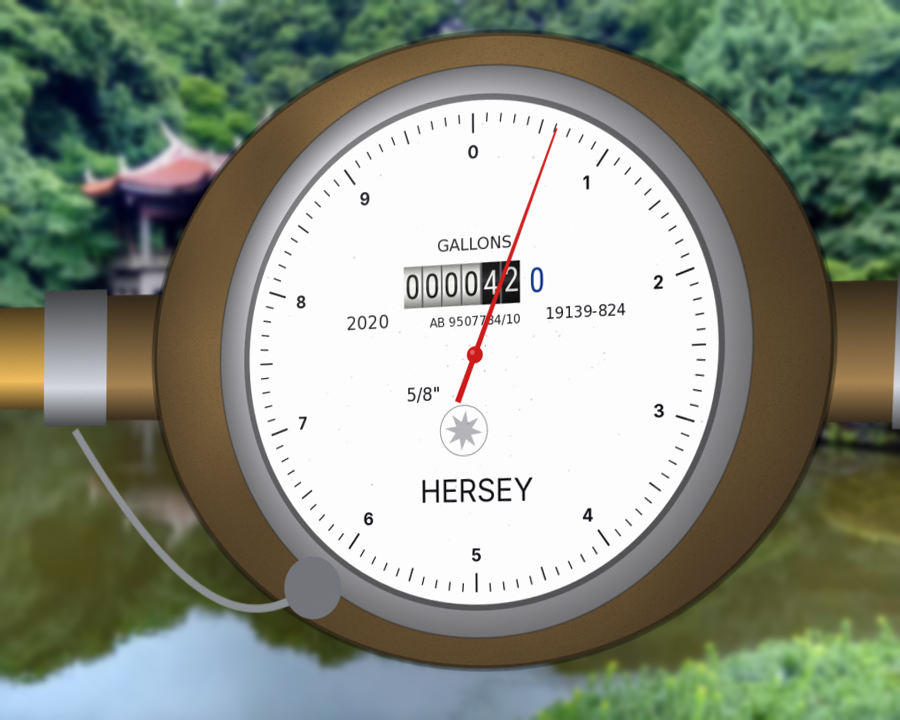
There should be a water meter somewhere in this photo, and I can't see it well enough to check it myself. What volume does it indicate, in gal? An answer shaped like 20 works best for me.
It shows 420.6
